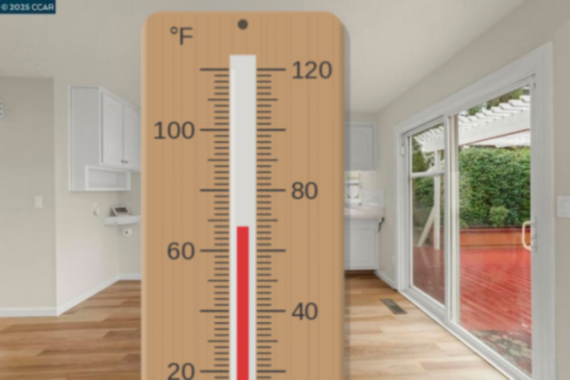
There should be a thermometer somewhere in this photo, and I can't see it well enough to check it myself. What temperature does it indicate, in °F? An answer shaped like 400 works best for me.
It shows 68
